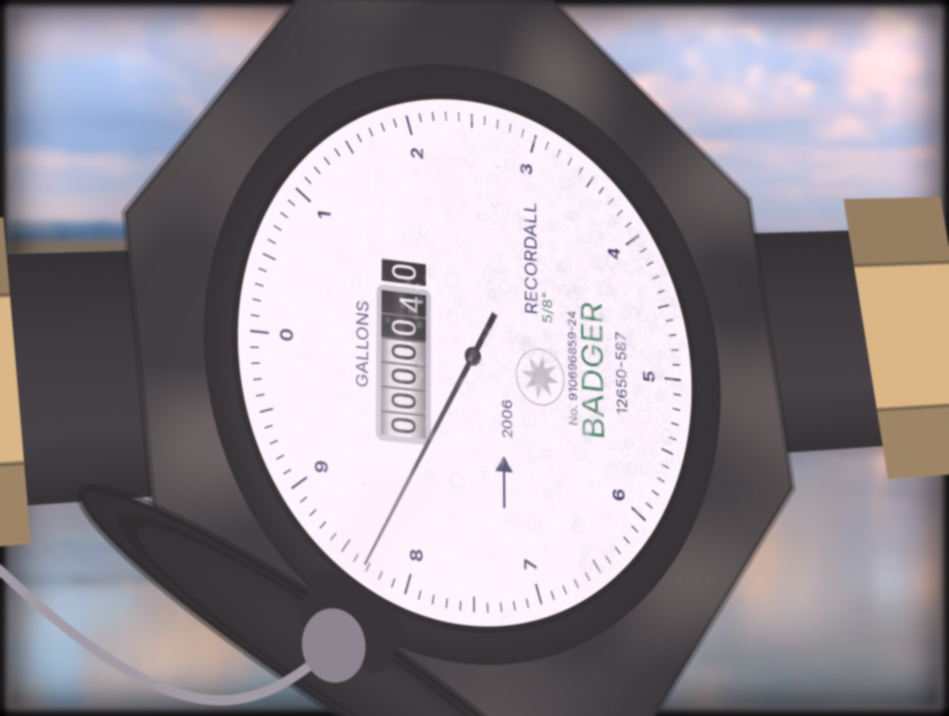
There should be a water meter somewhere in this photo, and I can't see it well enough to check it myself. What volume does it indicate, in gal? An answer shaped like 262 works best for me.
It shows 38.3
